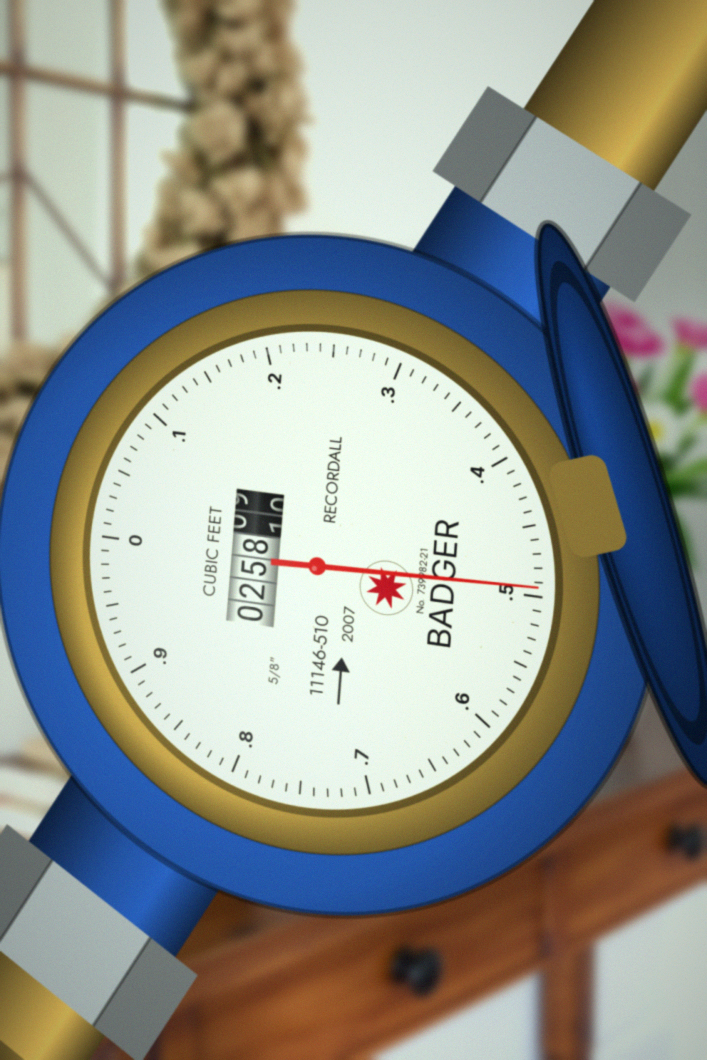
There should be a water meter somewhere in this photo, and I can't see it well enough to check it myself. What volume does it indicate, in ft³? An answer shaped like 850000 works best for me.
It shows 25809.49
